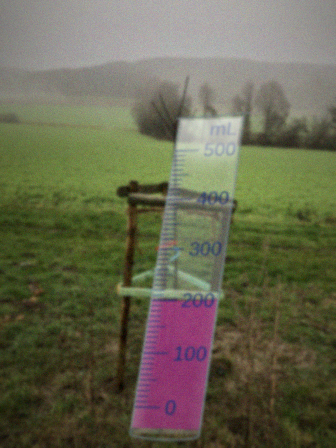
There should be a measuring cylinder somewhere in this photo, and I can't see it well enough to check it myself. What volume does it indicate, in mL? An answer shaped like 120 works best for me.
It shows 200
